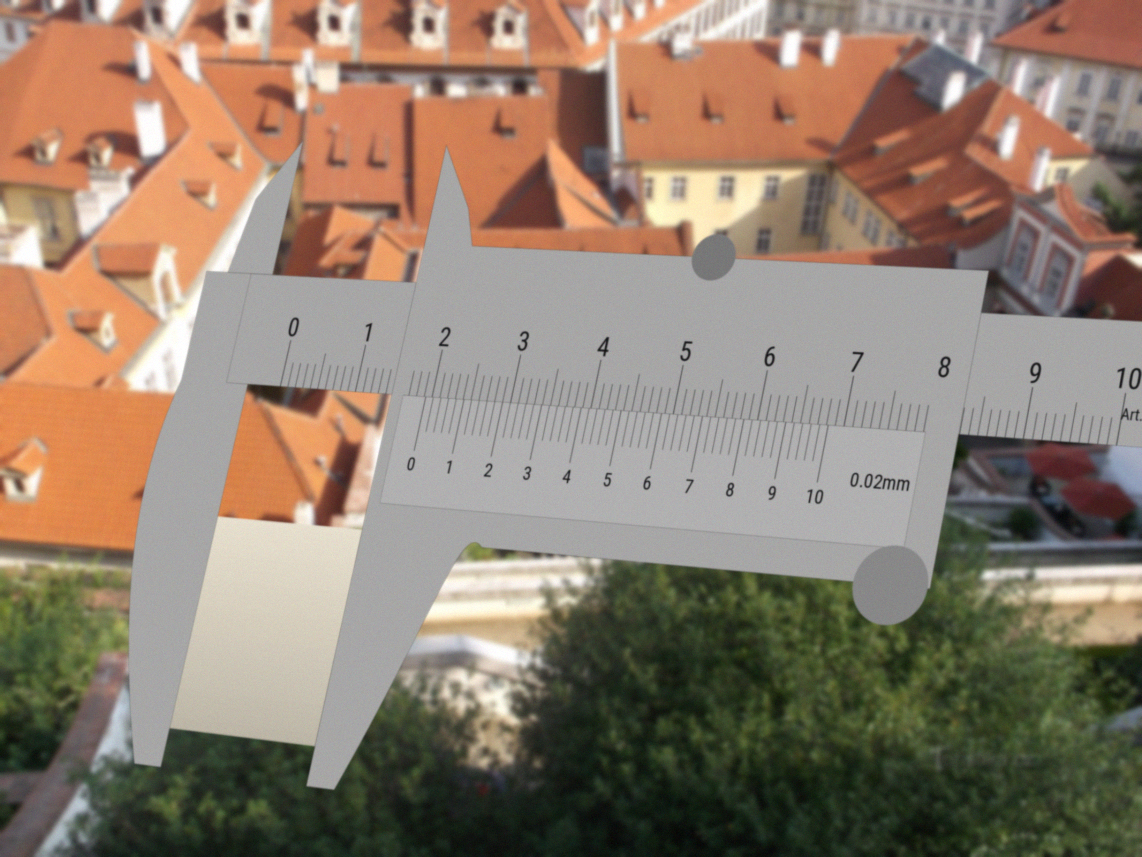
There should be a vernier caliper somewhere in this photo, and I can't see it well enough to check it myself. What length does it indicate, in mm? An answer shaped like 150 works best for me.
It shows 19.2
